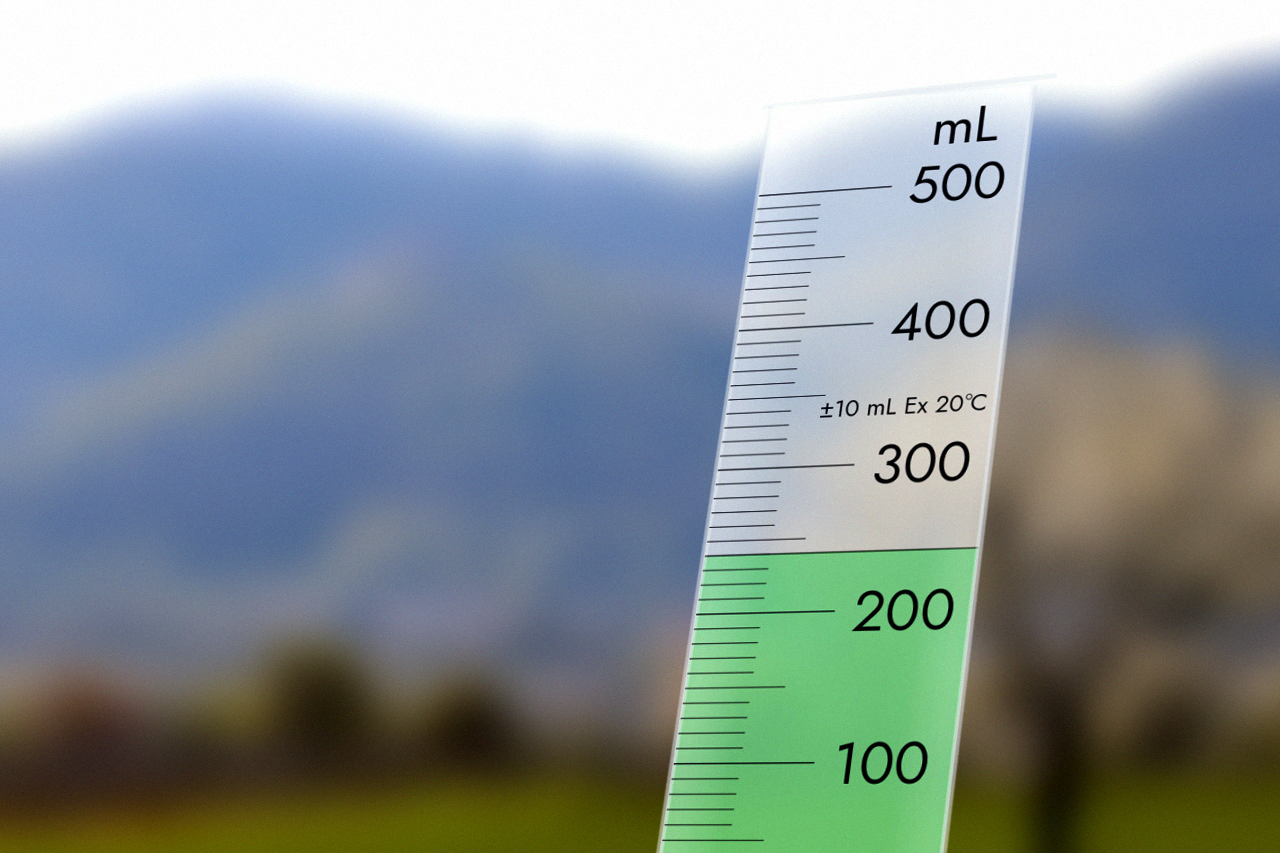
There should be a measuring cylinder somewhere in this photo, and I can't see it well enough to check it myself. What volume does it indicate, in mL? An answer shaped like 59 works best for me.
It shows 240
